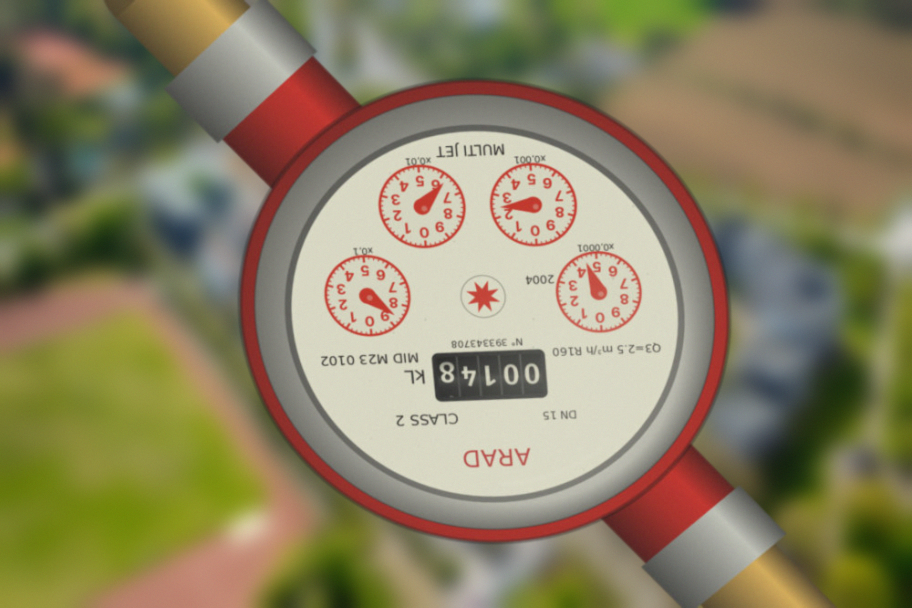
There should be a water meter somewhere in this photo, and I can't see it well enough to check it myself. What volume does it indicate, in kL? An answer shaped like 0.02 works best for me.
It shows 147.8624
